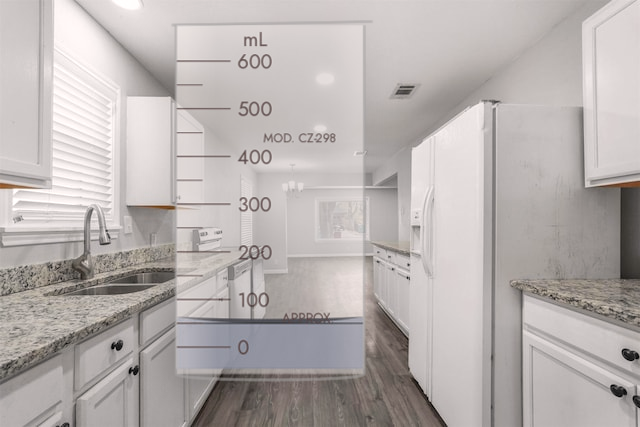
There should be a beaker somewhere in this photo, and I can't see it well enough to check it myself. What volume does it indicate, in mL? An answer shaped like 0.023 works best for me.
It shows 50
